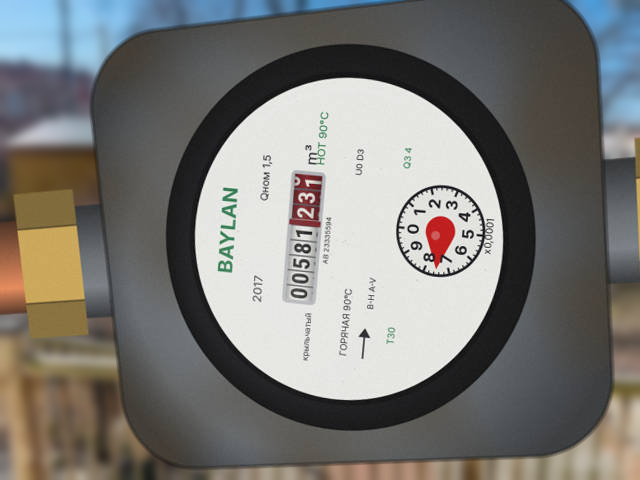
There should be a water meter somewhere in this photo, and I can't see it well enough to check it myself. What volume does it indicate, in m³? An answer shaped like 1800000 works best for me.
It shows 581.2307
